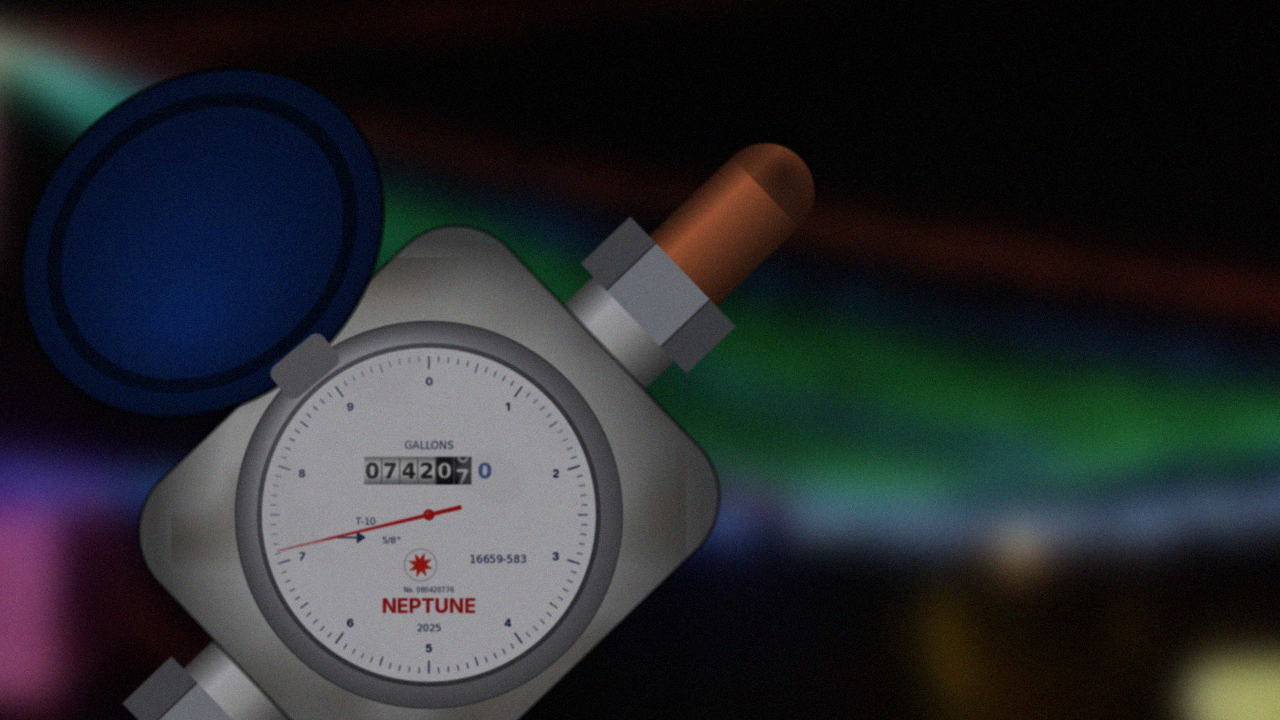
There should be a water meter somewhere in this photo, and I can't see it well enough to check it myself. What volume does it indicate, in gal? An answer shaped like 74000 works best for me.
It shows 742067.1
